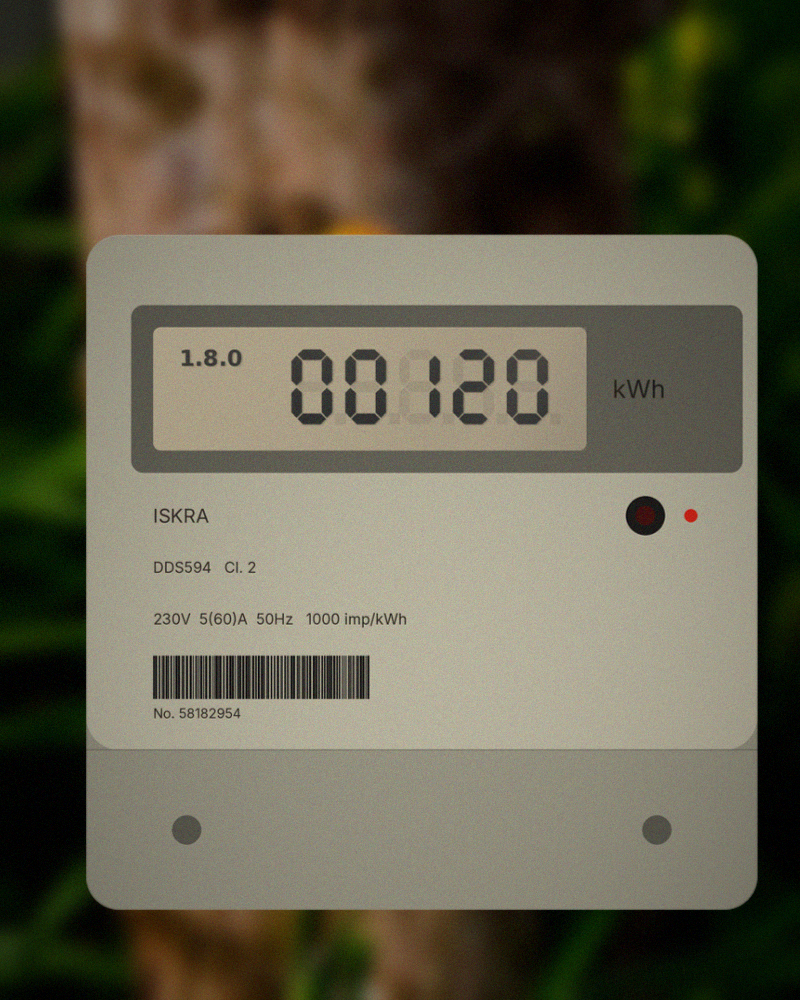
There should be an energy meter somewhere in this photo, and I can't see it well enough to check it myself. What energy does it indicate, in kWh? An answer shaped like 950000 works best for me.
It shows 120
